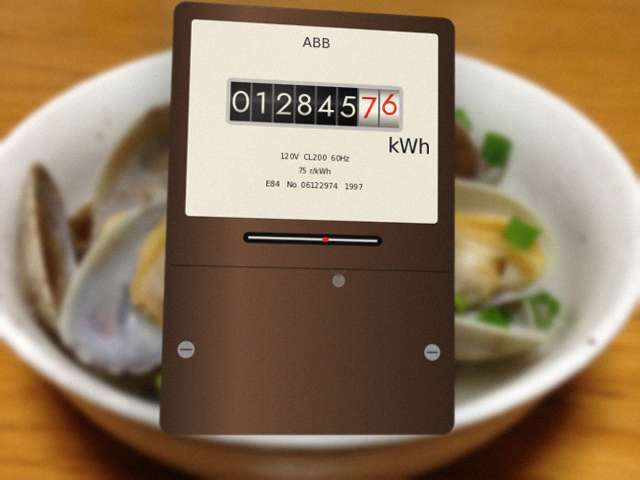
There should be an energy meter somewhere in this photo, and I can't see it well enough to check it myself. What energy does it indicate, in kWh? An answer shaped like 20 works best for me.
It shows 12845.76
